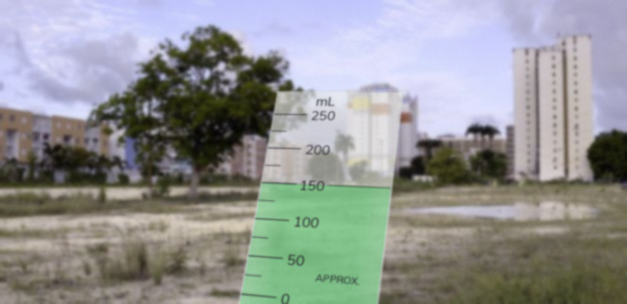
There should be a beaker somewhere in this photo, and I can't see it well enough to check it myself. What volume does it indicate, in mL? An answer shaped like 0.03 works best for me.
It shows 150
